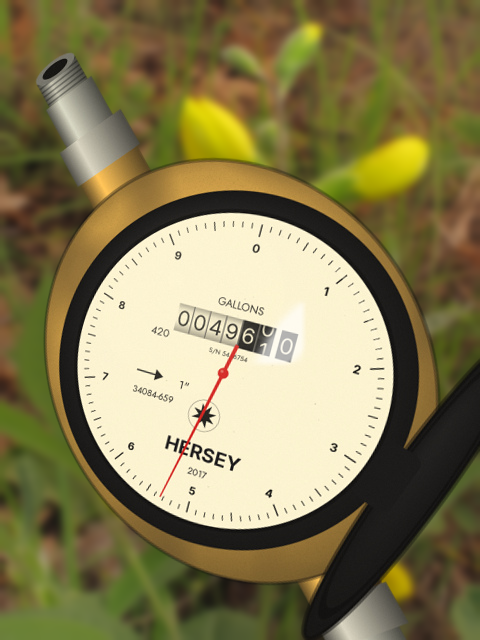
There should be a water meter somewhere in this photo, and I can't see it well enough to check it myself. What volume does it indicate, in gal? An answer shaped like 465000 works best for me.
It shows 49605.3
